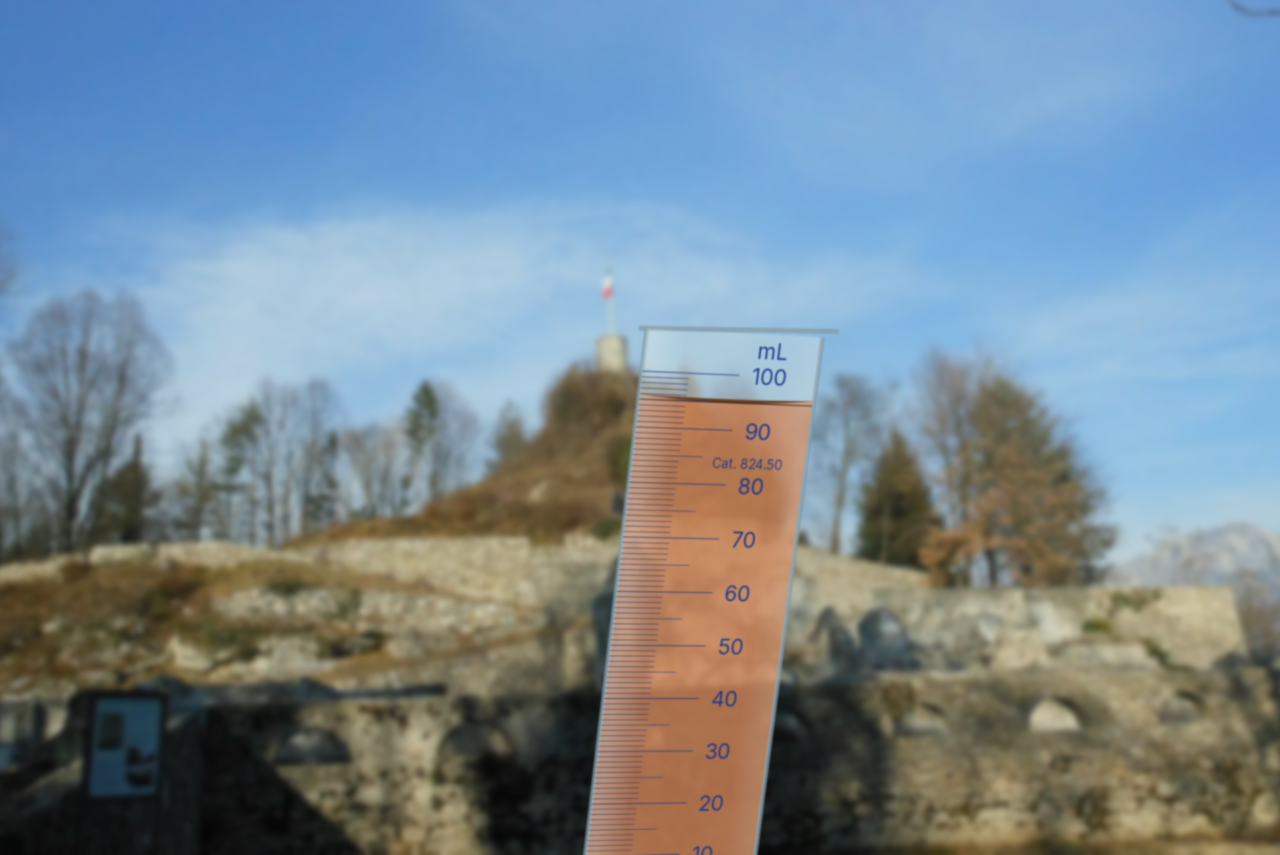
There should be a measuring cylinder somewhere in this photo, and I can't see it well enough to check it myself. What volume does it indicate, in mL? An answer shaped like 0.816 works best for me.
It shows 95
